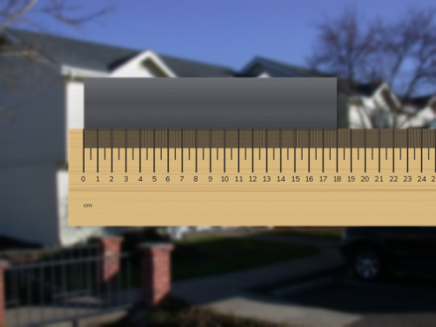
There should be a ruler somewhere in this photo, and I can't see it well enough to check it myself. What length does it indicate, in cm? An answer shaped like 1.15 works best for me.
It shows 18
